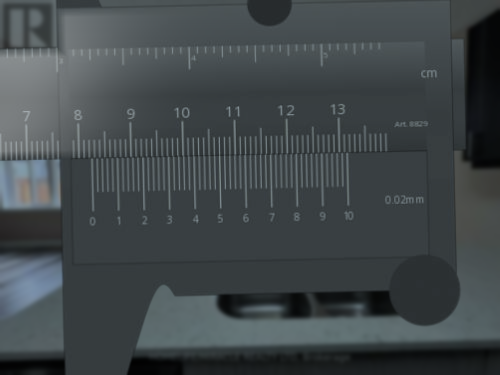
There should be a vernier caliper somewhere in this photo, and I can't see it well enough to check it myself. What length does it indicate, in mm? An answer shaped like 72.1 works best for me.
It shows 82.5
